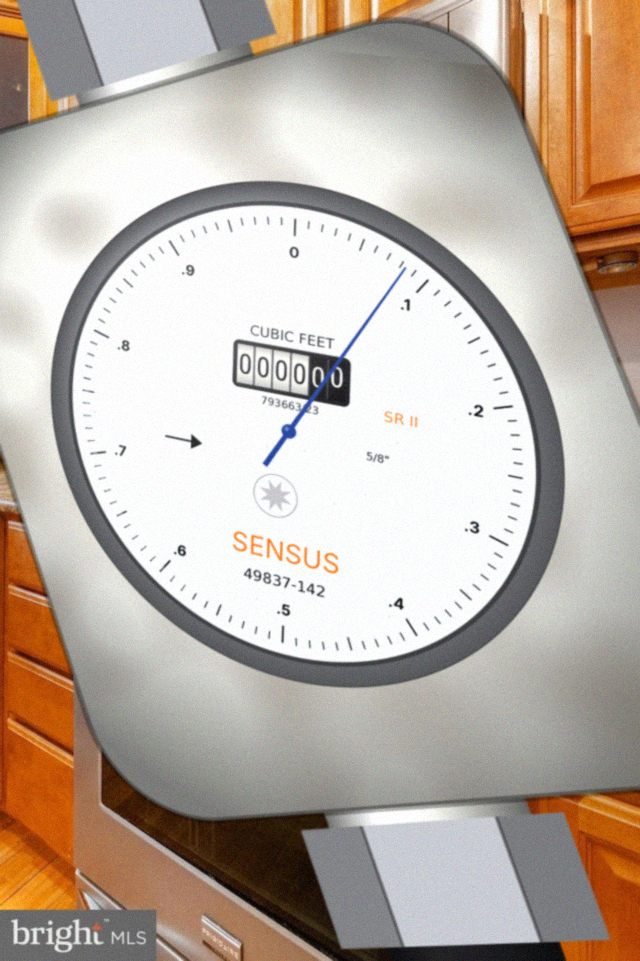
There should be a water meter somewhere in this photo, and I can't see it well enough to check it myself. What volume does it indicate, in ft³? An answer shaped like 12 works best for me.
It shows 0.08
